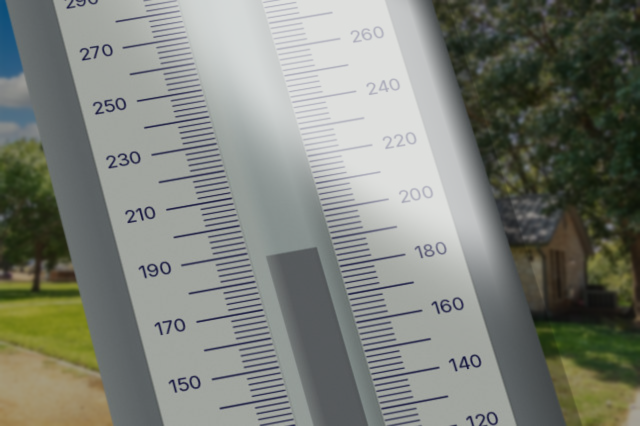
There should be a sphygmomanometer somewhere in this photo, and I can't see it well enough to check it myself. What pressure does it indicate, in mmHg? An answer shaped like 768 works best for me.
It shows 188
